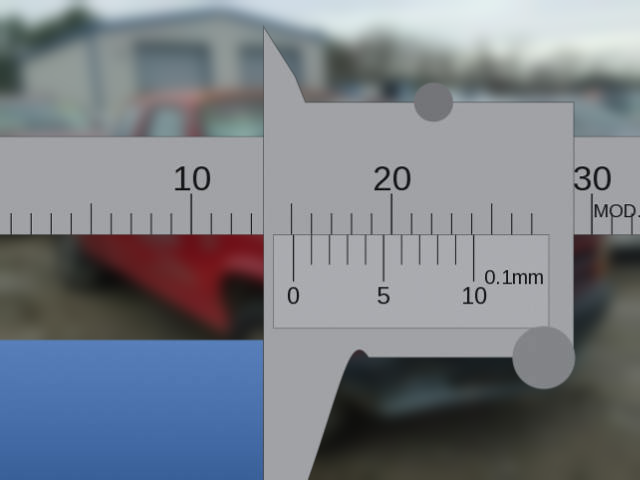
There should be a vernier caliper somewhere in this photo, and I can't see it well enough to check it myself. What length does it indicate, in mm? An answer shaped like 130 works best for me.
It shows 15.1
